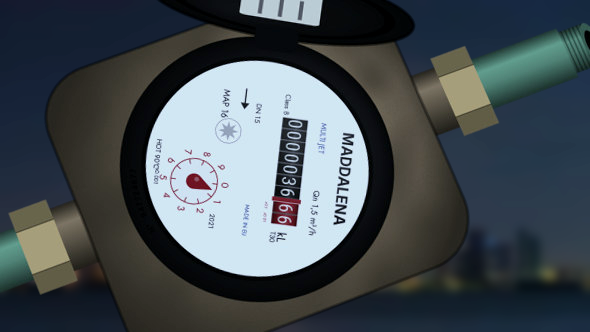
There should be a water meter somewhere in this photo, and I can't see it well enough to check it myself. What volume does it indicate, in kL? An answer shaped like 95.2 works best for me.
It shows 36.660
